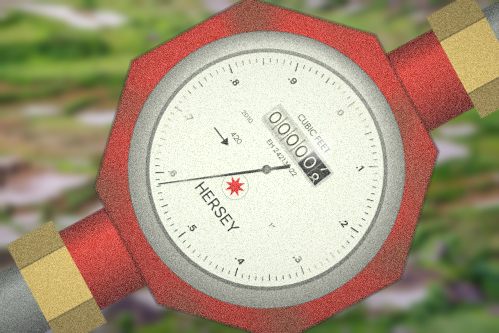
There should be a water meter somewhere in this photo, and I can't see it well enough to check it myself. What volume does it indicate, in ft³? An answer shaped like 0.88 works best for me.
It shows 7.58
